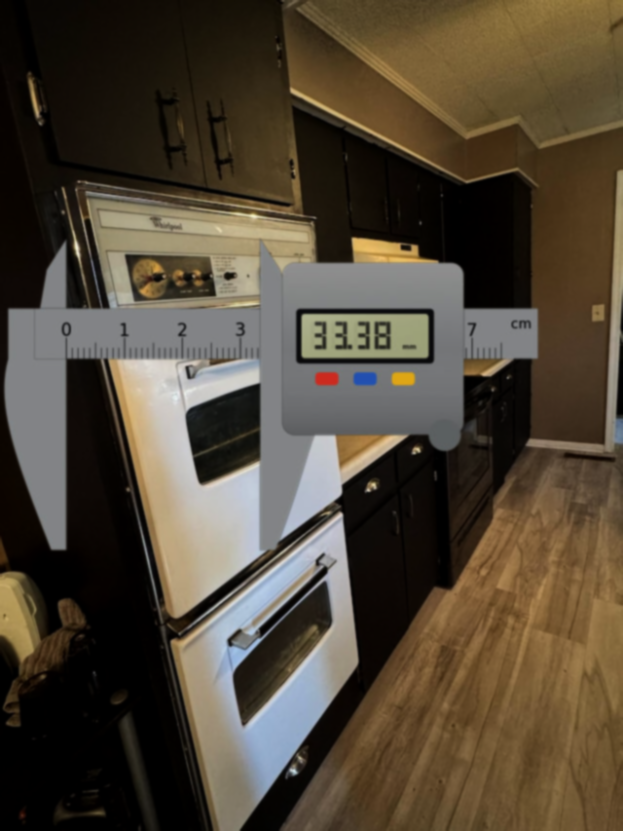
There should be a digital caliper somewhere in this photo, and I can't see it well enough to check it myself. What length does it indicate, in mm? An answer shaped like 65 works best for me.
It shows 33.38
